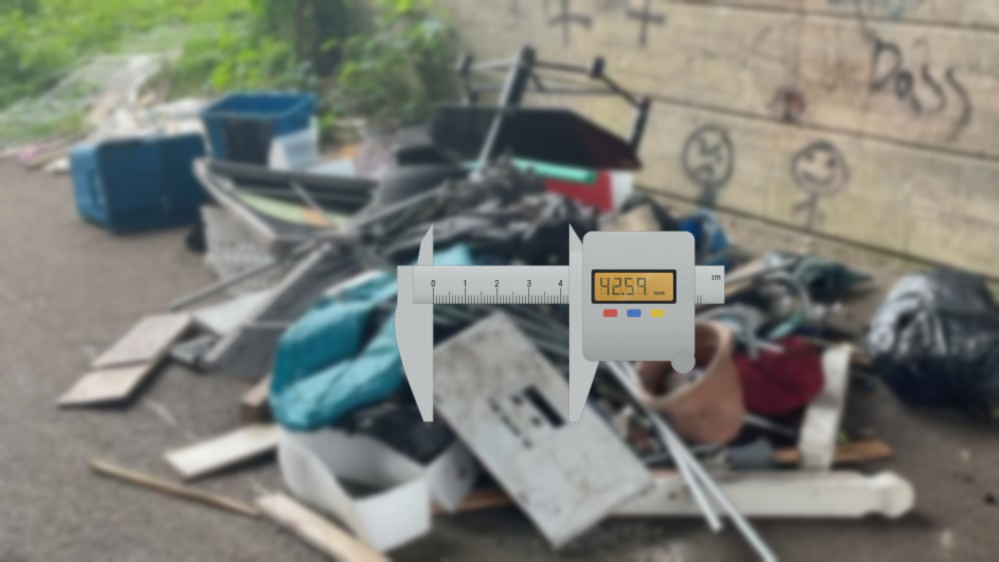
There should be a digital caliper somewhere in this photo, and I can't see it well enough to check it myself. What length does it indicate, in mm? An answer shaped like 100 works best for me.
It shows 42.59
